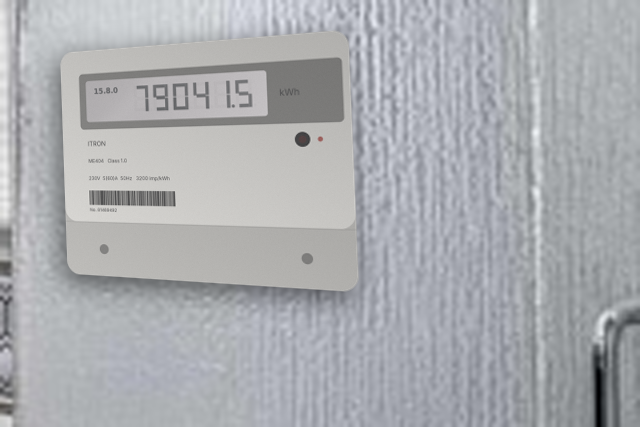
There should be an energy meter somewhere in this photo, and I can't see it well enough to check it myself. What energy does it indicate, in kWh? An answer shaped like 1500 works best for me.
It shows 79041.5
